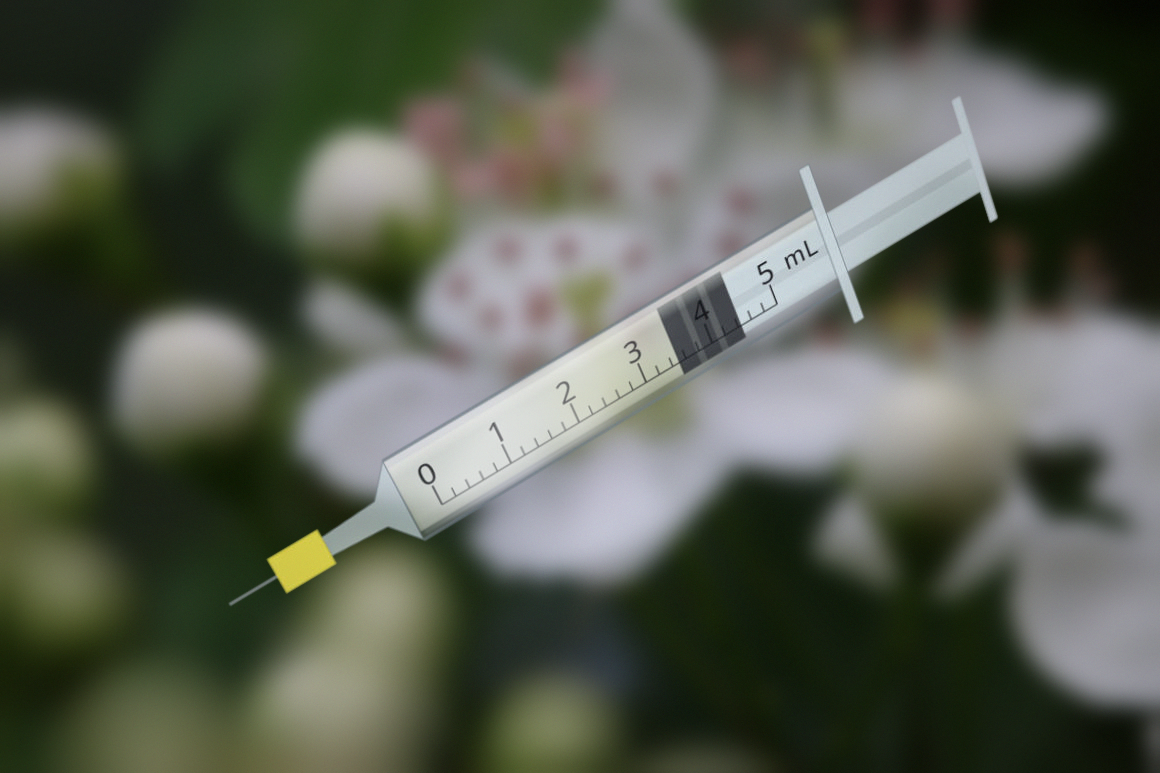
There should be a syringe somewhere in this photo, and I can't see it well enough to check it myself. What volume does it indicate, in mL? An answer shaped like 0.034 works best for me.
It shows 3.5
